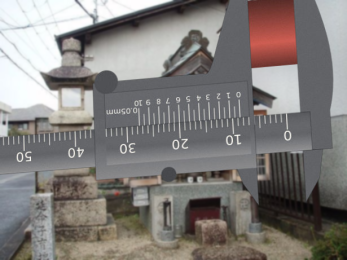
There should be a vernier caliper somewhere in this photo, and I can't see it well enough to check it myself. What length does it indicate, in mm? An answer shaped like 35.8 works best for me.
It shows 8.6
